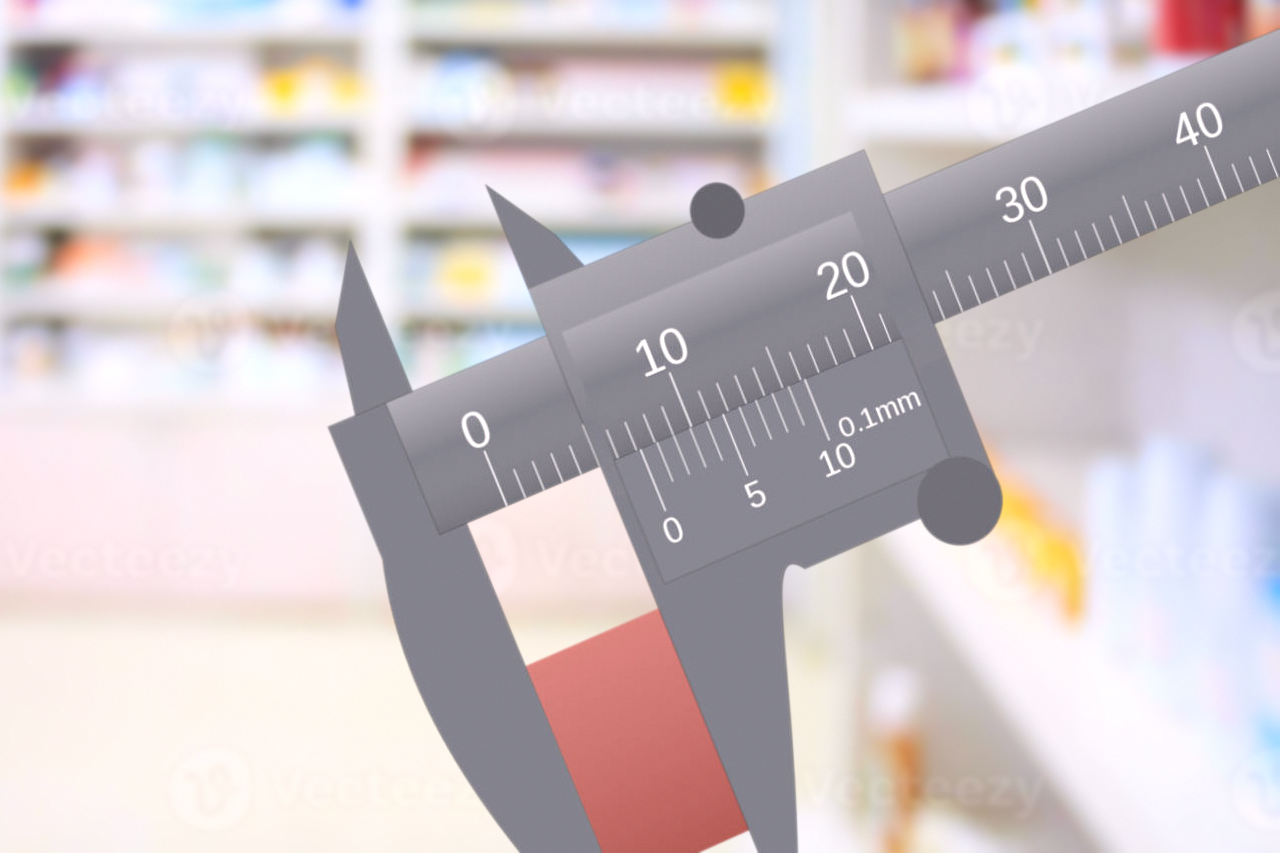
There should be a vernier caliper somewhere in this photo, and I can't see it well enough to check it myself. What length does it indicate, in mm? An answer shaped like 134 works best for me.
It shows 7.2
